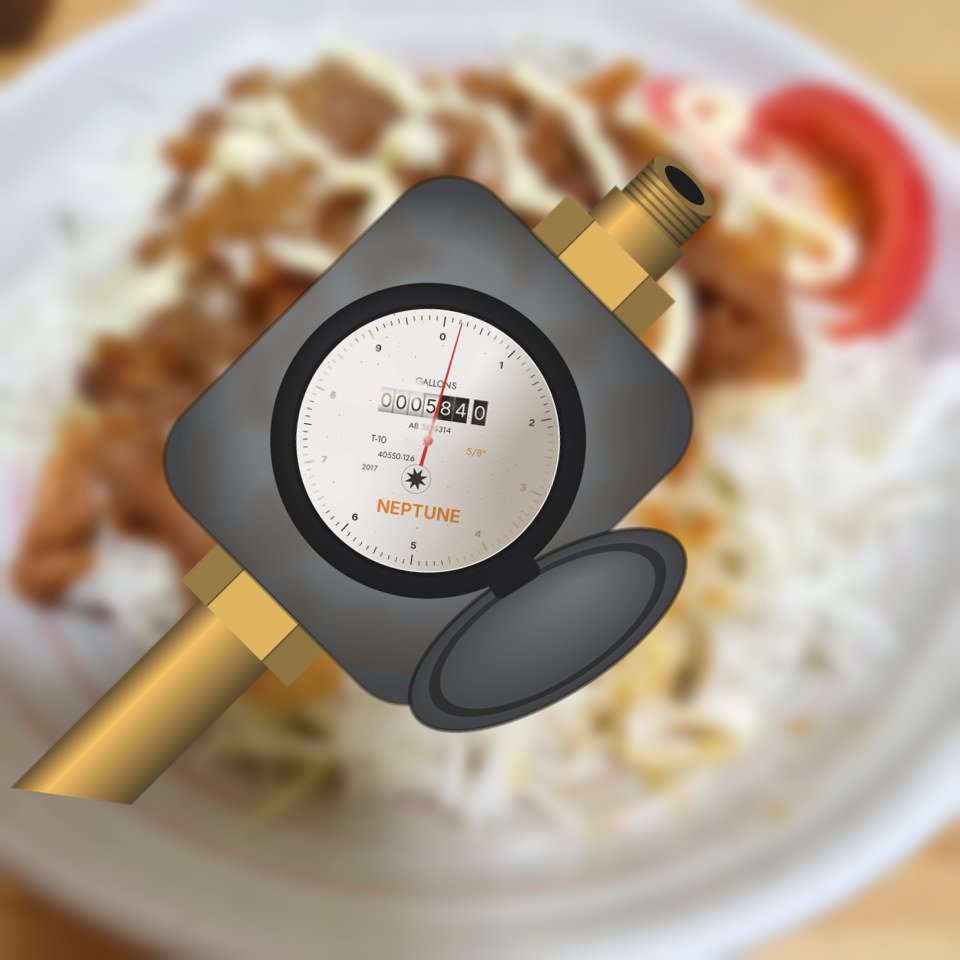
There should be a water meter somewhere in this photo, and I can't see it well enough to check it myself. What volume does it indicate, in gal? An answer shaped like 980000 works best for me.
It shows 5840.2
